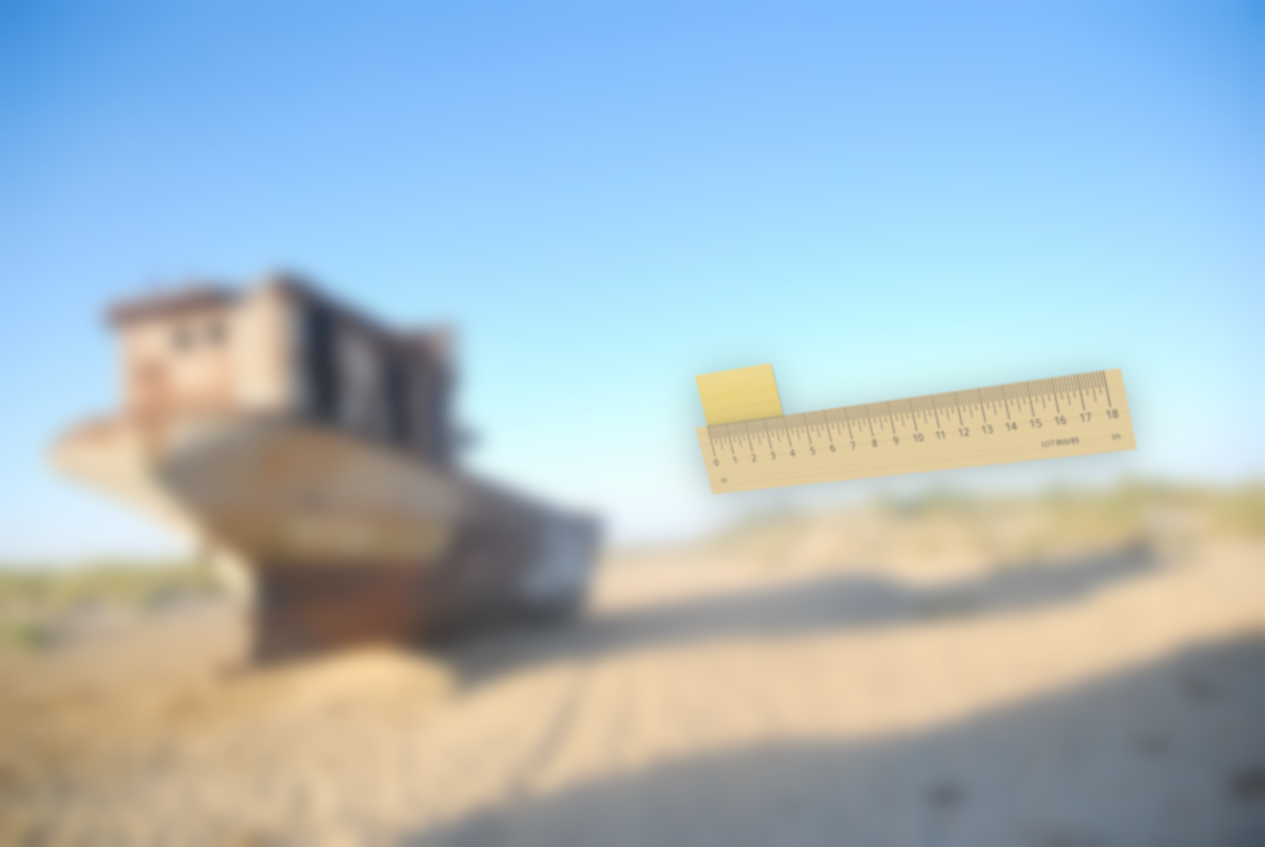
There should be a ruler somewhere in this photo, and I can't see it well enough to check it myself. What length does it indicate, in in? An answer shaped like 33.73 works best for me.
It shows 4
